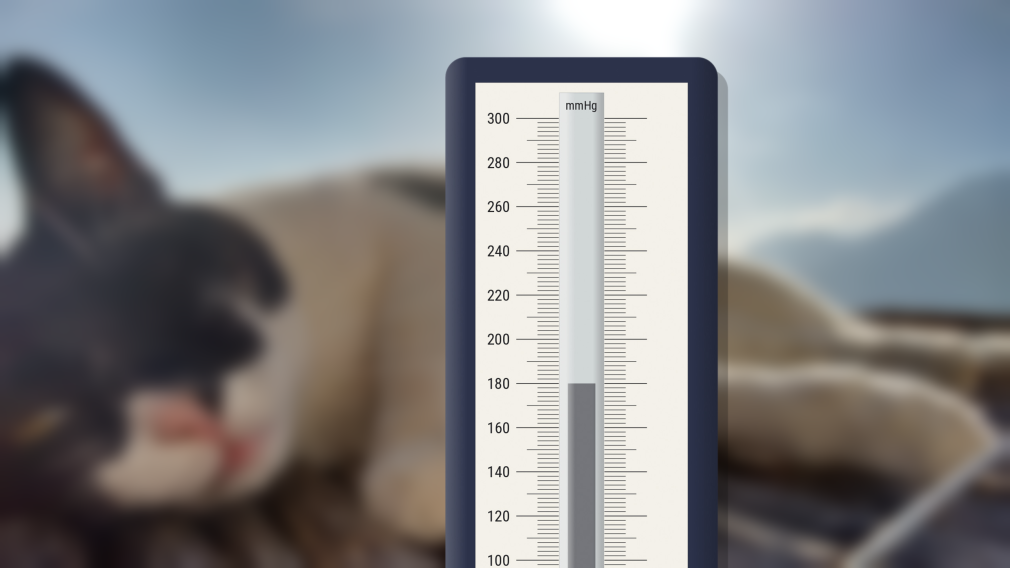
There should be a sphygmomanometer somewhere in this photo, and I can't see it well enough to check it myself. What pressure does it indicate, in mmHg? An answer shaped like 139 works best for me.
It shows 180
